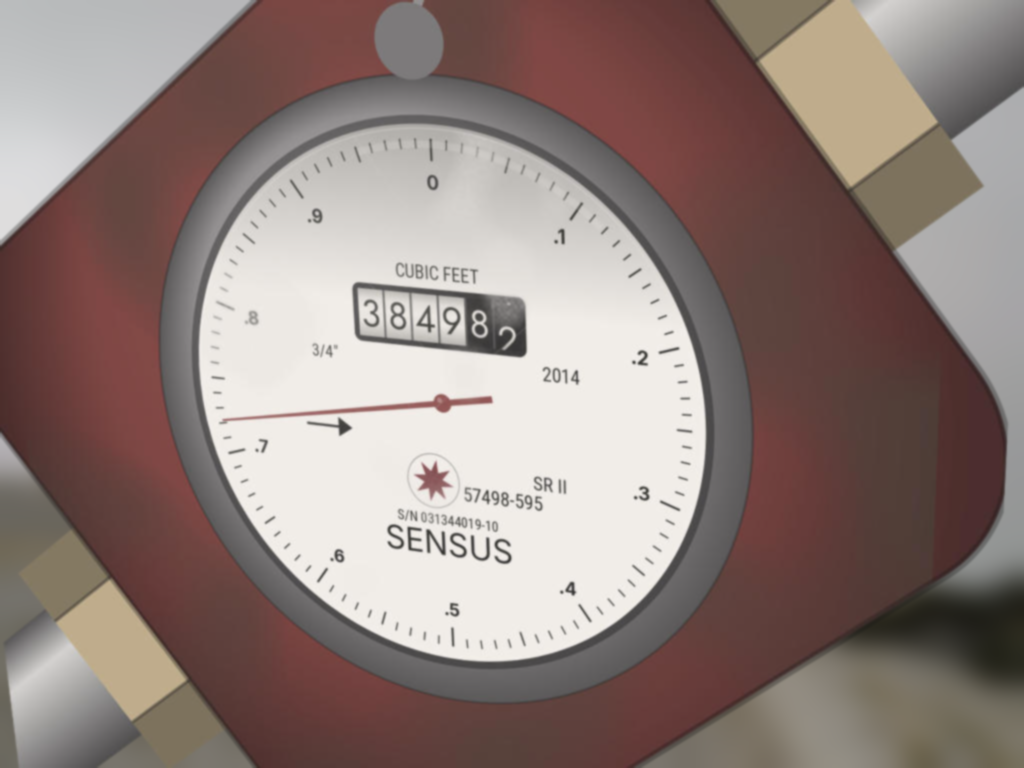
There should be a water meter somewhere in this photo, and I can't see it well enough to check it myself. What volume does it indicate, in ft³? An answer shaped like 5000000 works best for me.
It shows 384981.72
